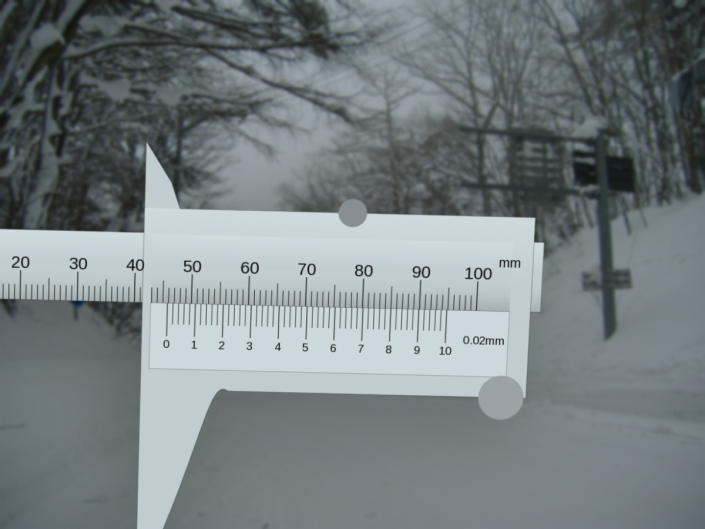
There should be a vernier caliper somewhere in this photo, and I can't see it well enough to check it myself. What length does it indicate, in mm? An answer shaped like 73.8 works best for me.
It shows 45.8
